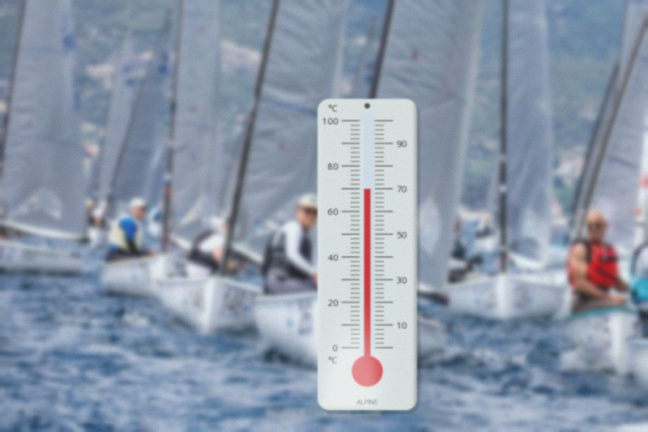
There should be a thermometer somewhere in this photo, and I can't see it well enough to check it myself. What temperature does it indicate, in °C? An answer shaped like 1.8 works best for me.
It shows 70
